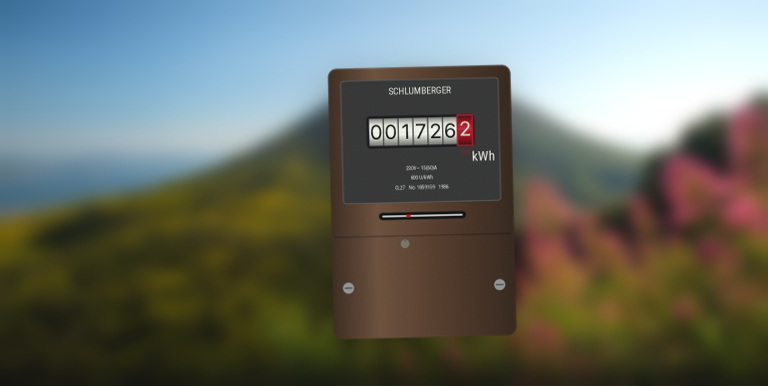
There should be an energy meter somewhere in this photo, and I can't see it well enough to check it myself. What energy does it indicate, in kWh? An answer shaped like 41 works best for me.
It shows 1726.2
